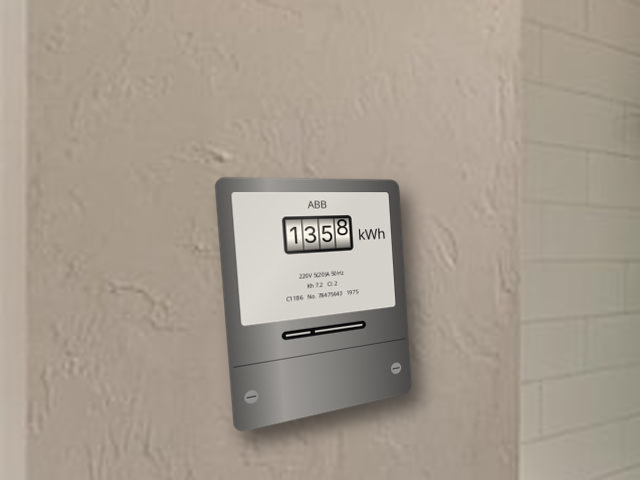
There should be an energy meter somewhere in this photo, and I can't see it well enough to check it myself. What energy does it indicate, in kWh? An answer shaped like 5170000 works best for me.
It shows 1358
